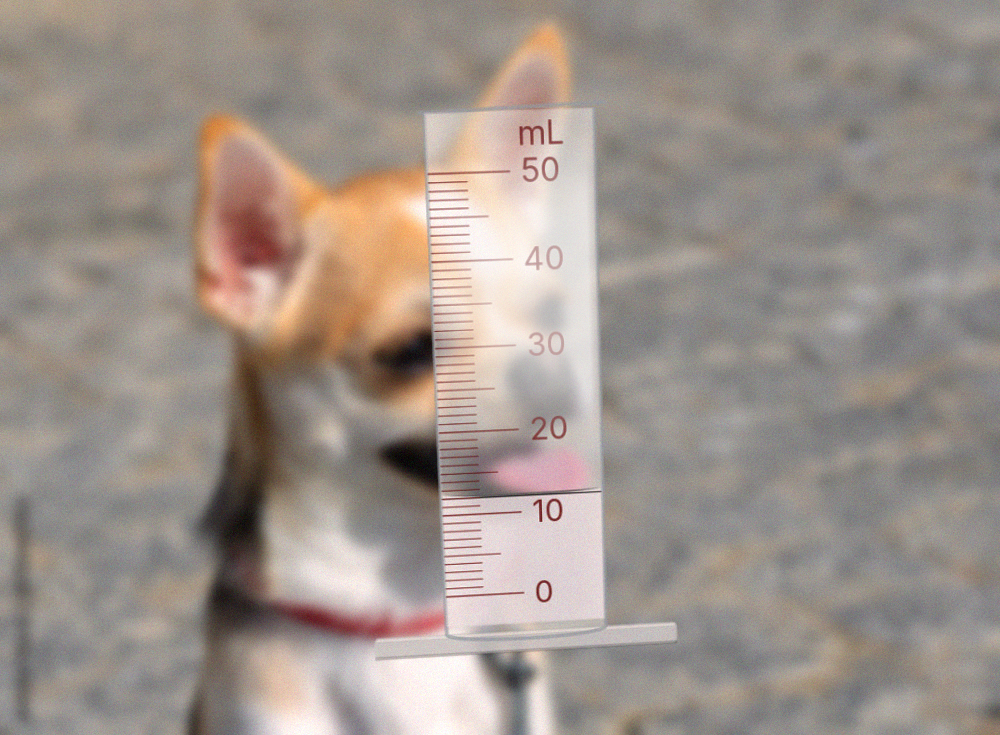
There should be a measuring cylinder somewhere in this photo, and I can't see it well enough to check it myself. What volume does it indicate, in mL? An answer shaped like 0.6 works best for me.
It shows 12
